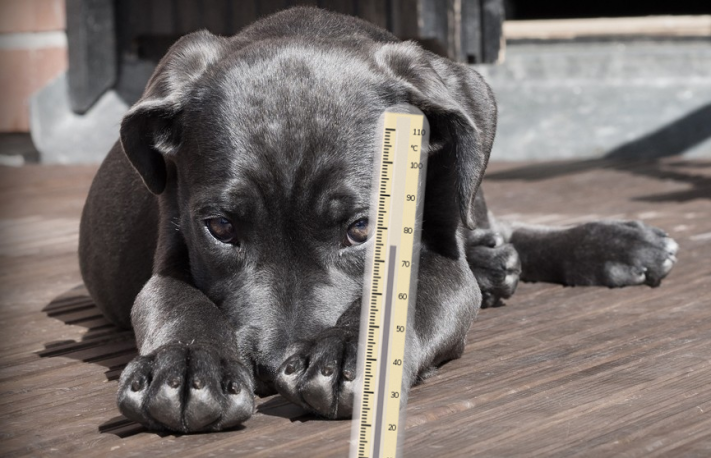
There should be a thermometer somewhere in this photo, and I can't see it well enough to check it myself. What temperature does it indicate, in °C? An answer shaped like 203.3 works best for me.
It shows 75
